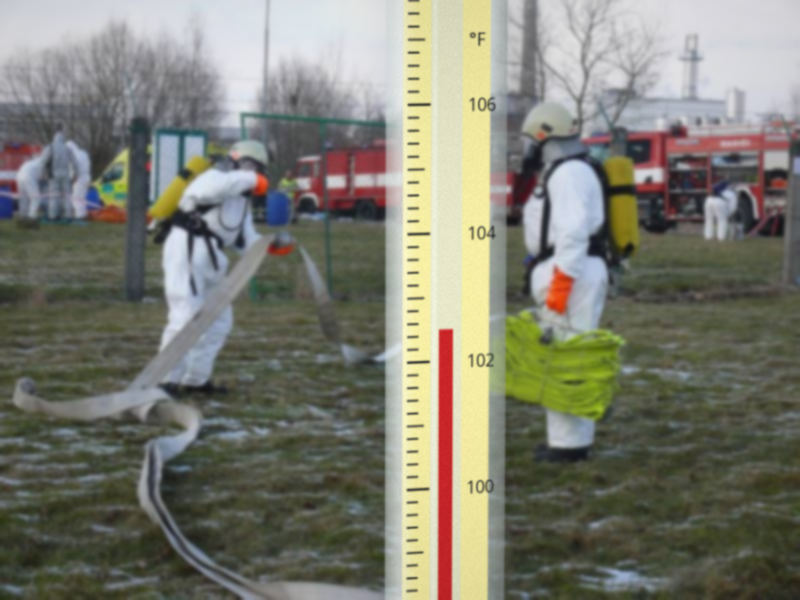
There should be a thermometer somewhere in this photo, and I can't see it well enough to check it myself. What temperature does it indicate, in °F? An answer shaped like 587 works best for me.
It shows 102.5
